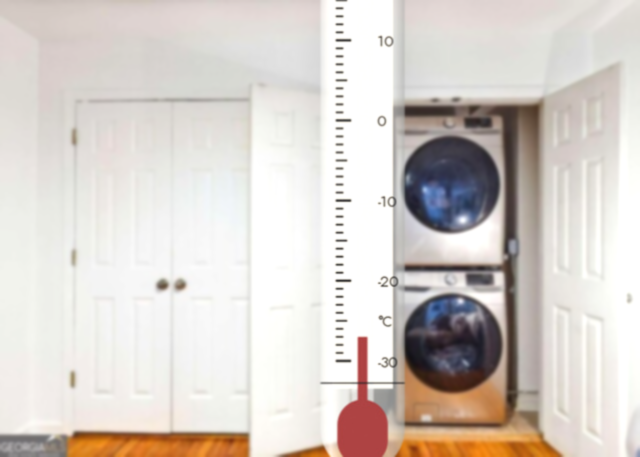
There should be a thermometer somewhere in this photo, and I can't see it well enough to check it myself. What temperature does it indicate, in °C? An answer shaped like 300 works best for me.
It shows -27
